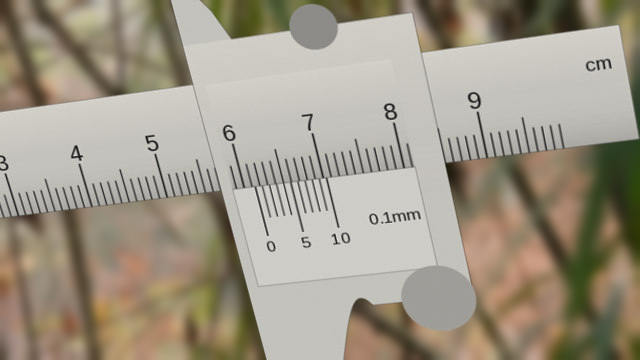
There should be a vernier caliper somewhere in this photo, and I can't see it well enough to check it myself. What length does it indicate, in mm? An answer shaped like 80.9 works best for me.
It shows 61.4
